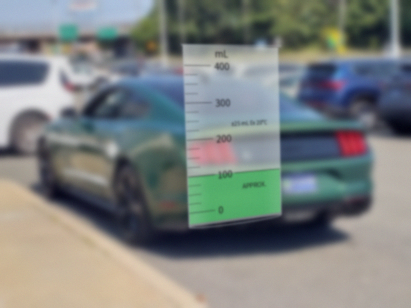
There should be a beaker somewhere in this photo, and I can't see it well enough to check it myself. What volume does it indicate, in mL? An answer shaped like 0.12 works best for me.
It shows 100
